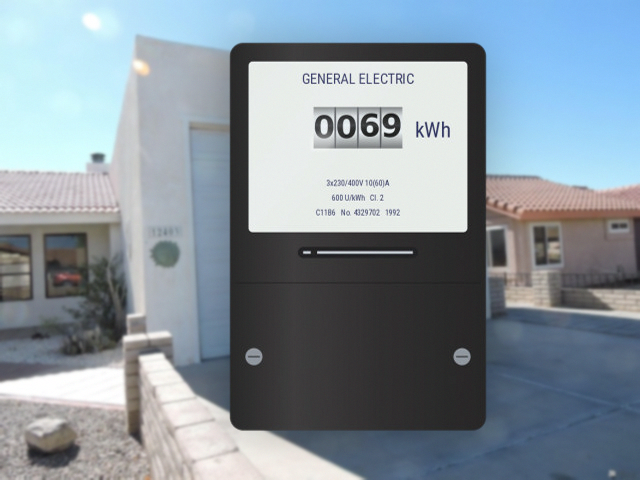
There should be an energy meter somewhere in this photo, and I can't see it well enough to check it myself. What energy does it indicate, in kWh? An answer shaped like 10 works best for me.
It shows 69
